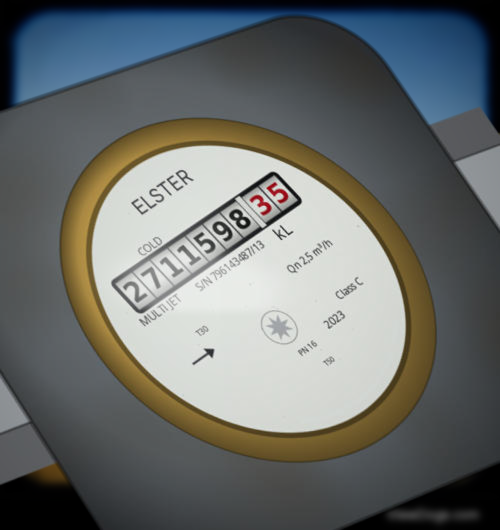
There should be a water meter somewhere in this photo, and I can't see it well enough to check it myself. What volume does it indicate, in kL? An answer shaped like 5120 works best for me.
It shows 2711598.35
